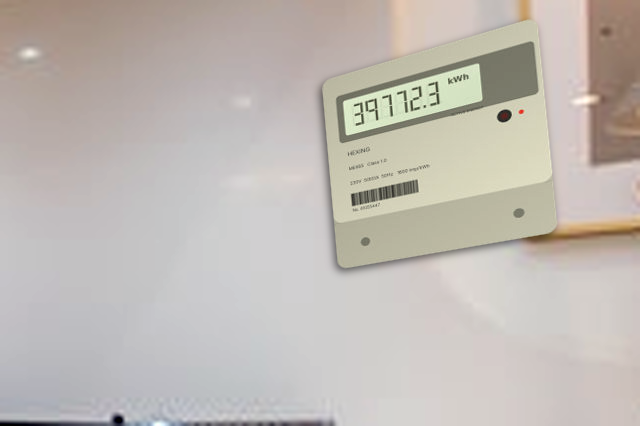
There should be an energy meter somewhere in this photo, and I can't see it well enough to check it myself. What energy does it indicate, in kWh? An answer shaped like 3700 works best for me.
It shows 39772.3
